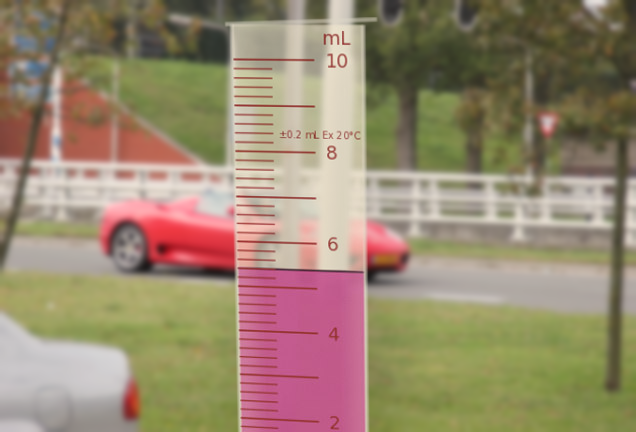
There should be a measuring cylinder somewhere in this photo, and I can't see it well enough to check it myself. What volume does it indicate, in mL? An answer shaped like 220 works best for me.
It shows 5.4
